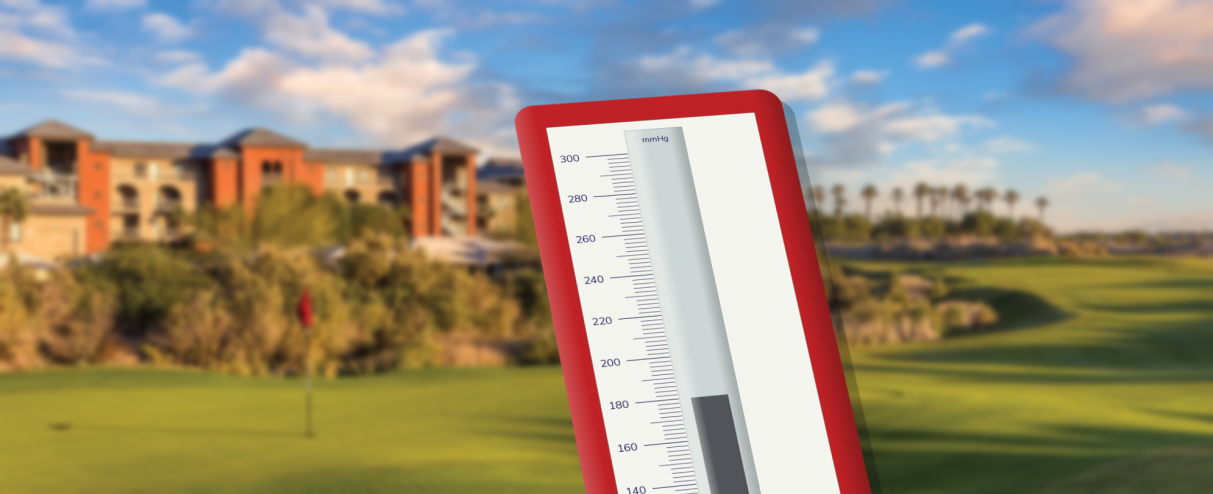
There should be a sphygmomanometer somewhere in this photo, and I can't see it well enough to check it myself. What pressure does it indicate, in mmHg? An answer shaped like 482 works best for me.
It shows 180
